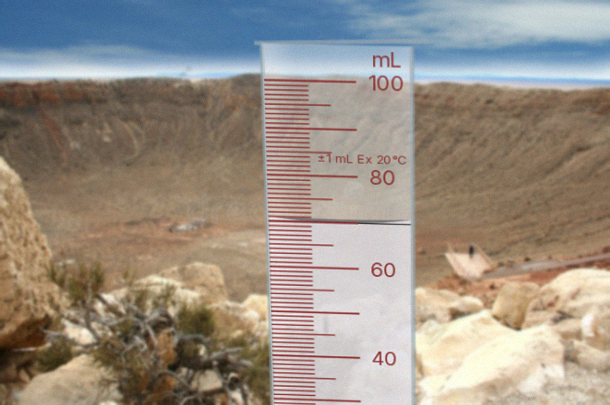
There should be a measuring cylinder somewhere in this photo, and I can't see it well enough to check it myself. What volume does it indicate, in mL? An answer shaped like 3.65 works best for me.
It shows 70
